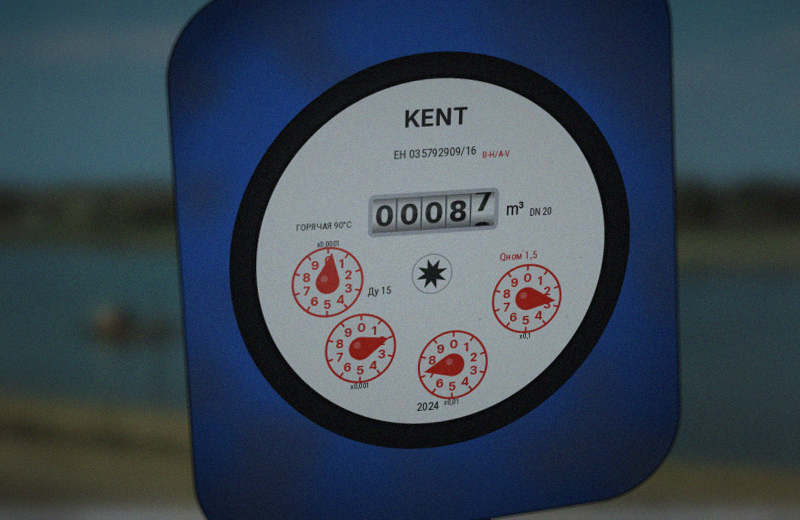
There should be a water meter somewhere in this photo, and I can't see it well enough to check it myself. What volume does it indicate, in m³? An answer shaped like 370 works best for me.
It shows 87.2720
